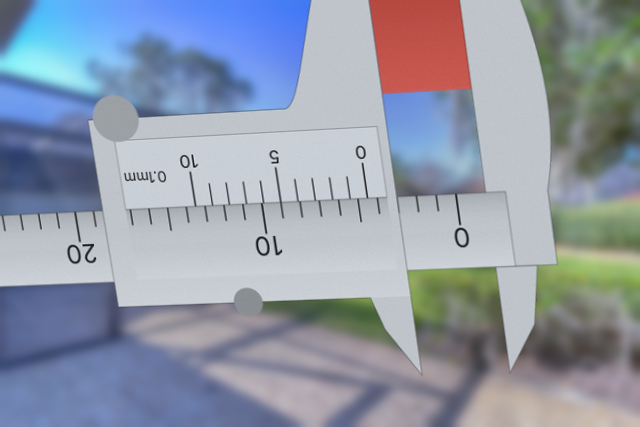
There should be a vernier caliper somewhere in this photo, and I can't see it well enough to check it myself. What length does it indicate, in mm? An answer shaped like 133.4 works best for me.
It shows 4.5
